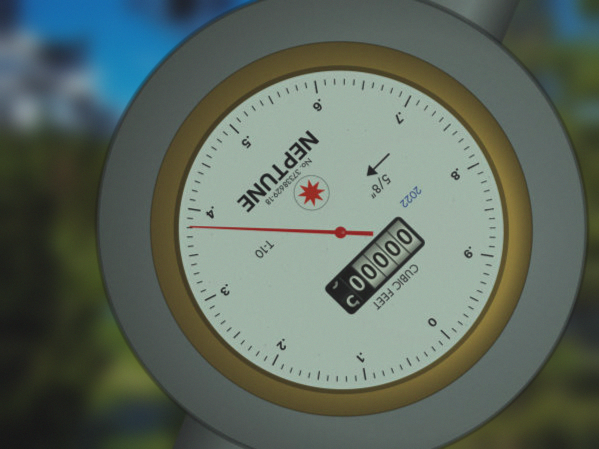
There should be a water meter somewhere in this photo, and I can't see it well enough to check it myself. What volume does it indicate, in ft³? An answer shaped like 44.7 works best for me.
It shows 5.38
